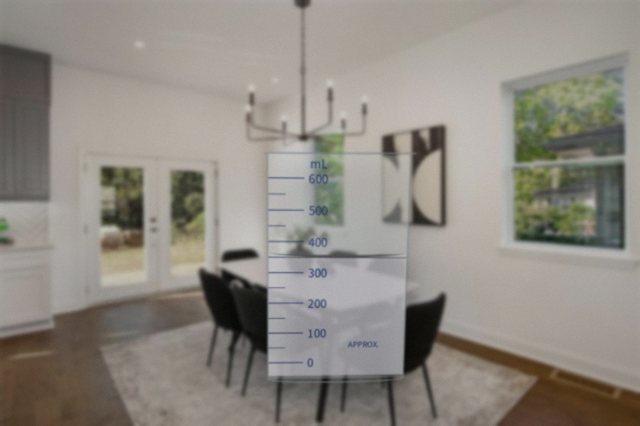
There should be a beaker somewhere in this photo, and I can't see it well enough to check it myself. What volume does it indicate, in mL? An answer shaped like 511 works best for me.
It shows 350
